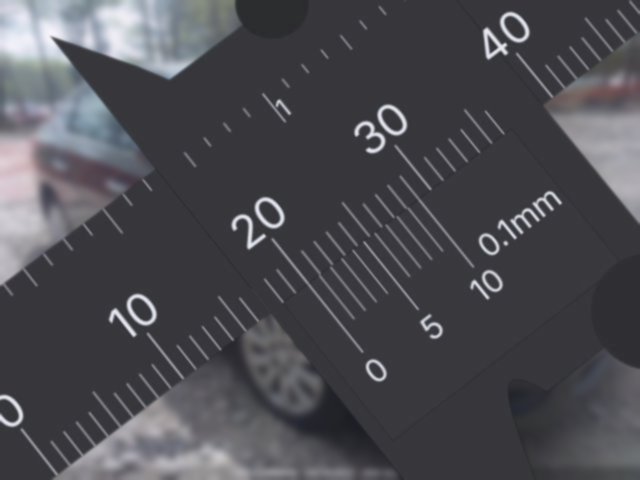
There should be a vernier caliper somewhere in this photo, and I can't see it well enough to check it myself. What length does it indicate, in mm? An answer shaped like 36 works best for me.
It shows 20.0
